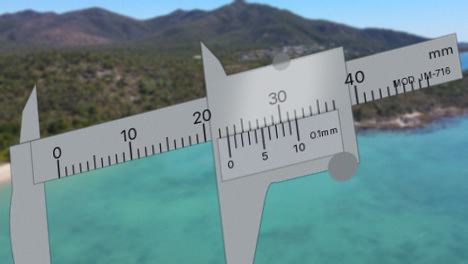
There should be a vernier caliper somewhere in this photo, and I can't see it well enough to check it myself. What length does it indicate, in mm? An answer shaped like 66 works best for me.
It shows 23.0
